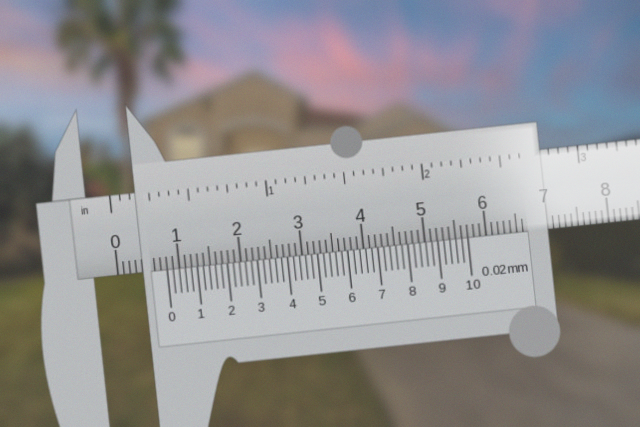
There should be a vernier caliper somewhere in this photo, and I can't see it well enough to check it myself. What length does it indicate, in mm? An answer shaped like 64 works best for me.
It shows 8.0
